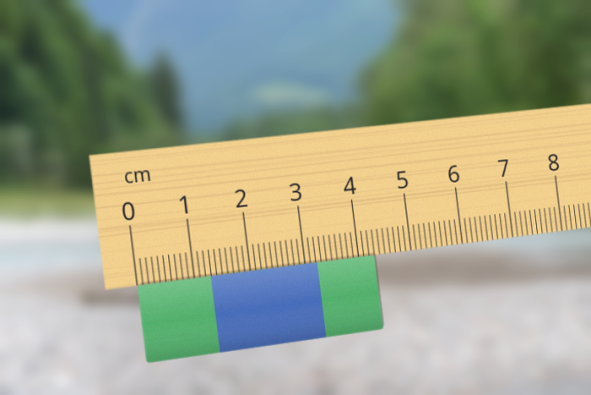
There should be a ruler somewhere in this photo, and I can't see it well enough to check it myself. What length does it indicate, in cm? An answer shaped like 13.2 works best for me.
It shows 4.3
